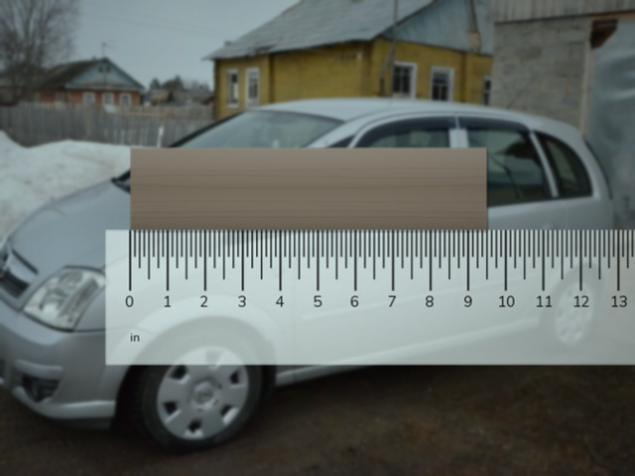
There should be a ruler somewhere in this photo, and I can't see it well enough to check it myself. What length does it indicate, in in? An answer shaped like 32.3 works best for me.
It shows 9.5
